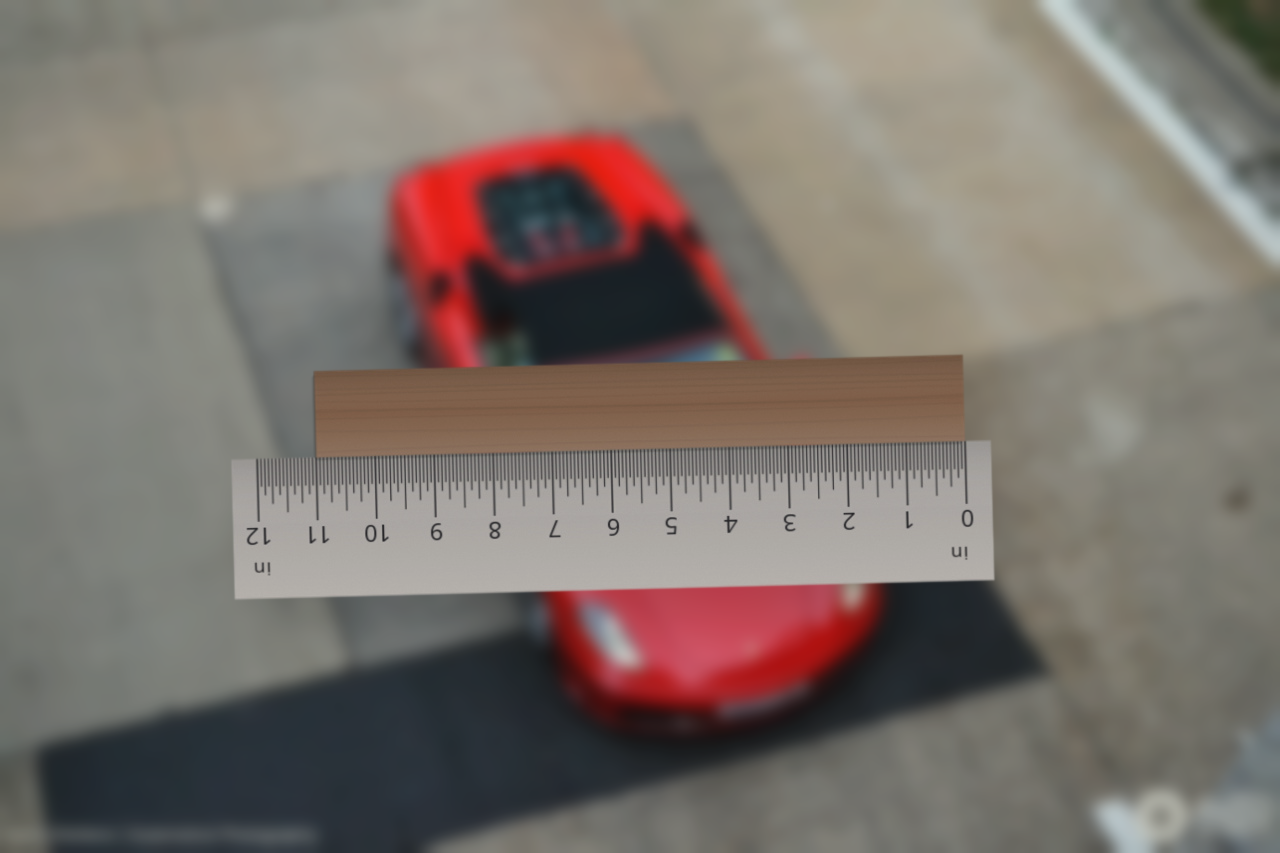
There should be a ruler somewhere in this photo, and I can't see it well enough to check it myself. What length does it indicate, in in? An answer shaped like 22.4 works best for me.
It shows 11
